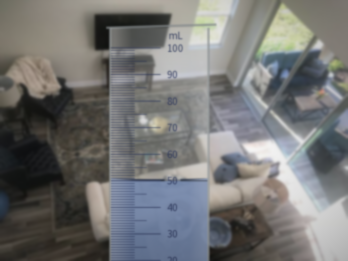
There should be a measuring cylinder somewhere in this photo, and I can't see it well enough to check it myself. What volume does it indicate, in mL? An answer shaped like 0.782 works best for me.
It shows 50
